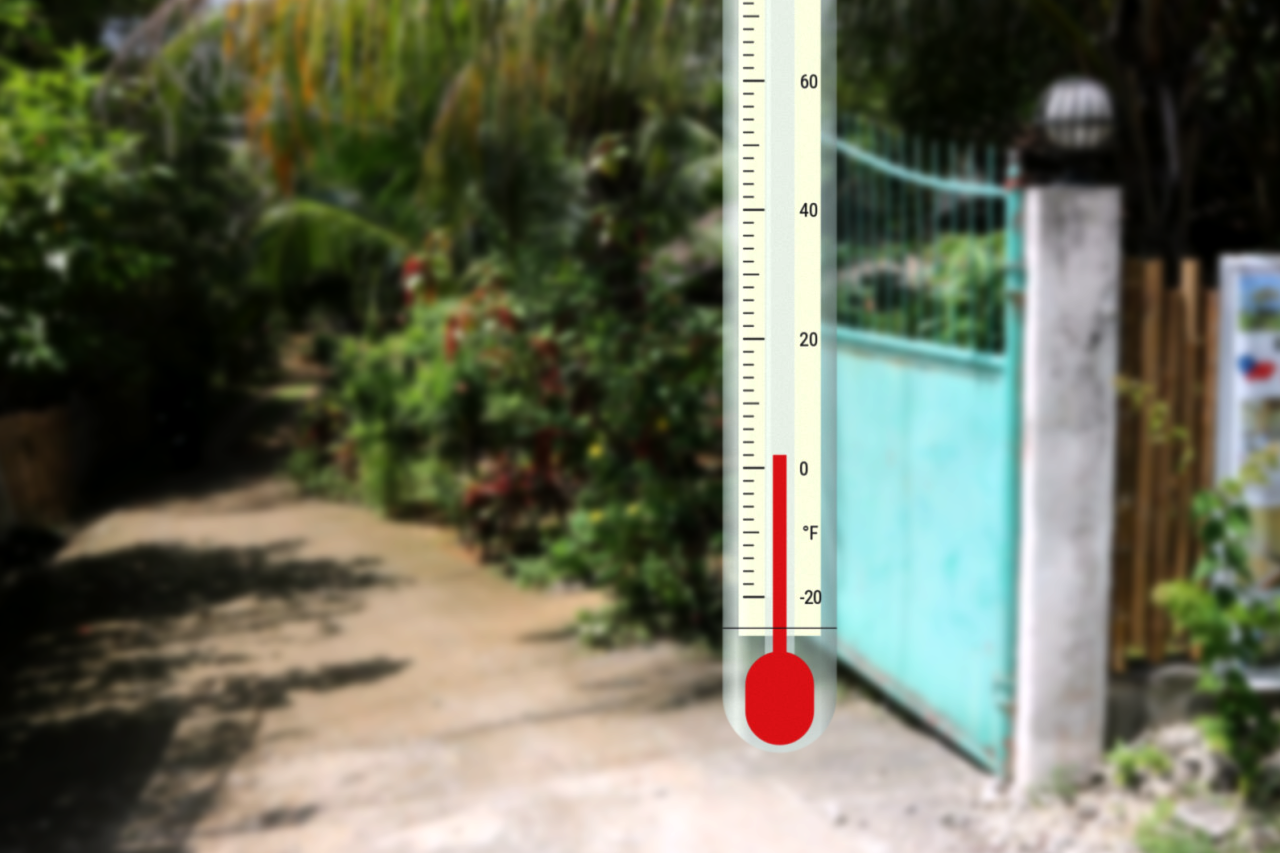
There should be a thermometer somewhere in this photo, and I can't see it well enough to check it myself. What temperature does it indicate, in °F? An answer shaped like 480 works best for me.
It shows 2
